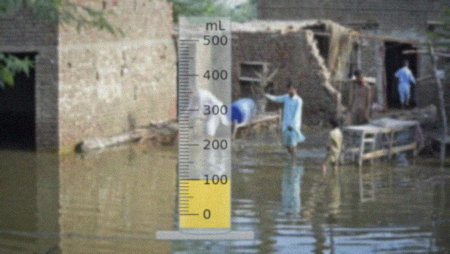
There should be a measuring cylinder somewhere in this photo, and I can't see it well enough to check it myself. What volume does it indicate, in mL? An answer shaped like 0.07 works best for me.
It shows 100
